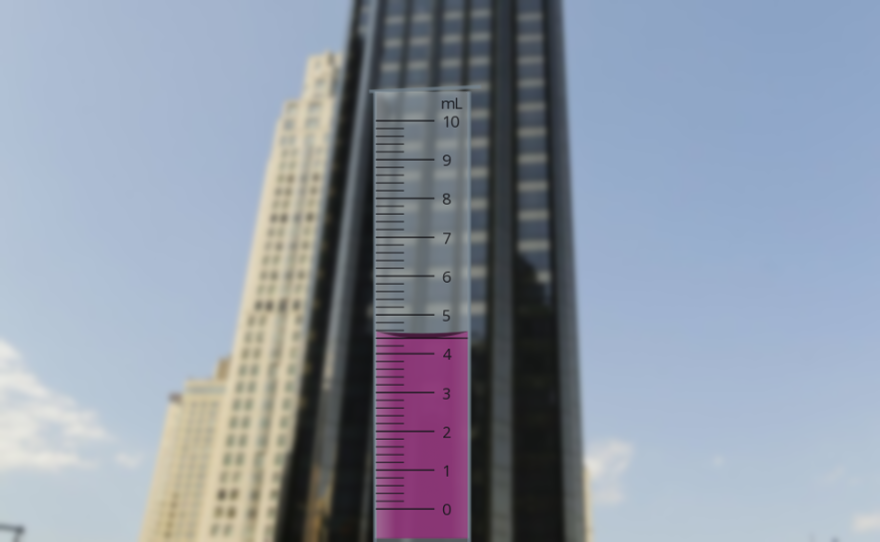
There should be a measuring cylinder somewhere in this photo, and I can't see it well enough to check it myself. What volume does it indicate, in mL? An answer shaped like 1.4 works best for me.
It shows 4.4
